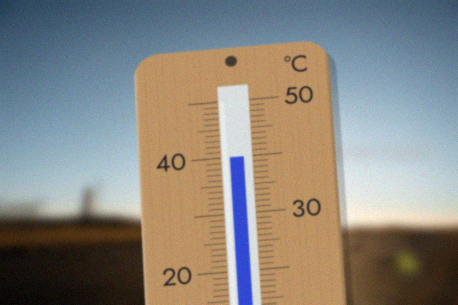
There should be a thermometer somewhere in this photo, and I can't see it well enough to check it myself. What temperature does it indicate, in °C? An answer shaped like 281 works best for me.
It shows 40
